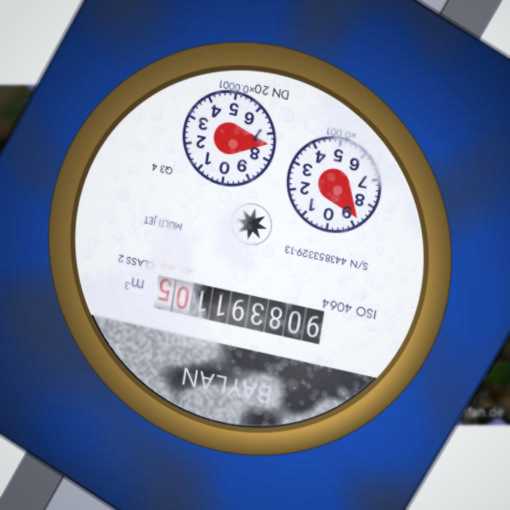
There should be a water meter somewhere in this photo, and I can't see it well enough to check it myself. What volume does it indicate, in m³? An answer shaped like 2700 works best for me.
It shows 9083911.0487
